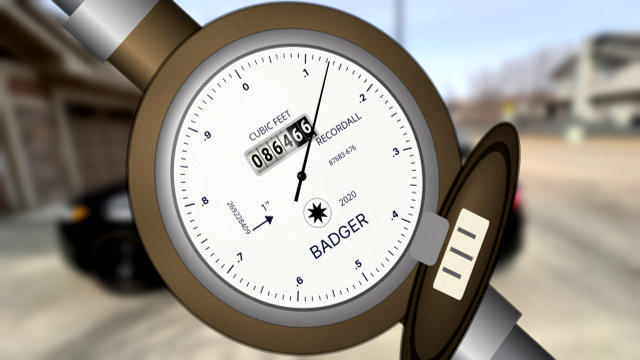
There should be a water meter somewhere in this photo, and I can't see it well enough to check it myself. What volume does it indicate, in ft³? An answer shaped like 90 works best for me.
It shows 86466.13
